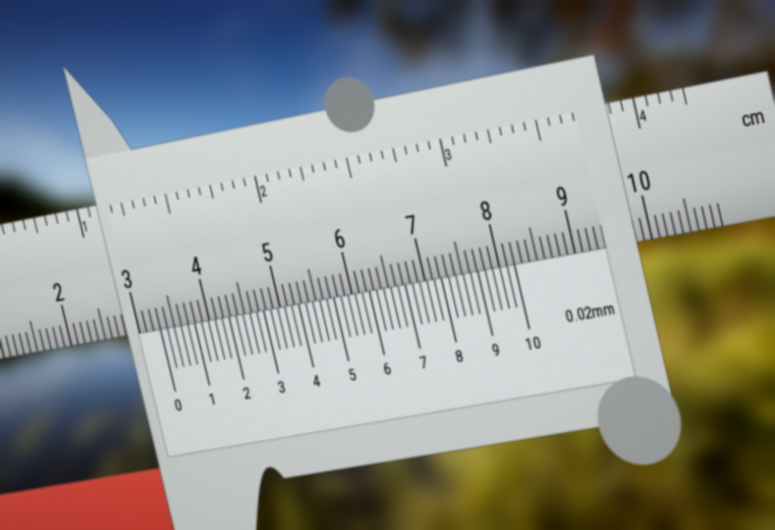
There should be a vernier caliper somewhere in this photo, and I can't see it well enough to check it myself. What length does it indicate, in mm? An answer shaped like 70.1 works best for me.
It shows 33.0
